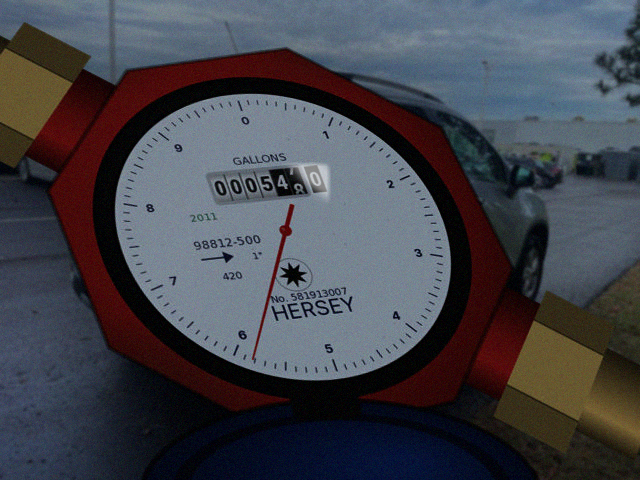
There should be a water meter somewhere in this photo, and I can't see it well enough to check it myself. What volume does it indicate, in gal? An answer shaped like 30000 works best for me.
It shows 5475.8
